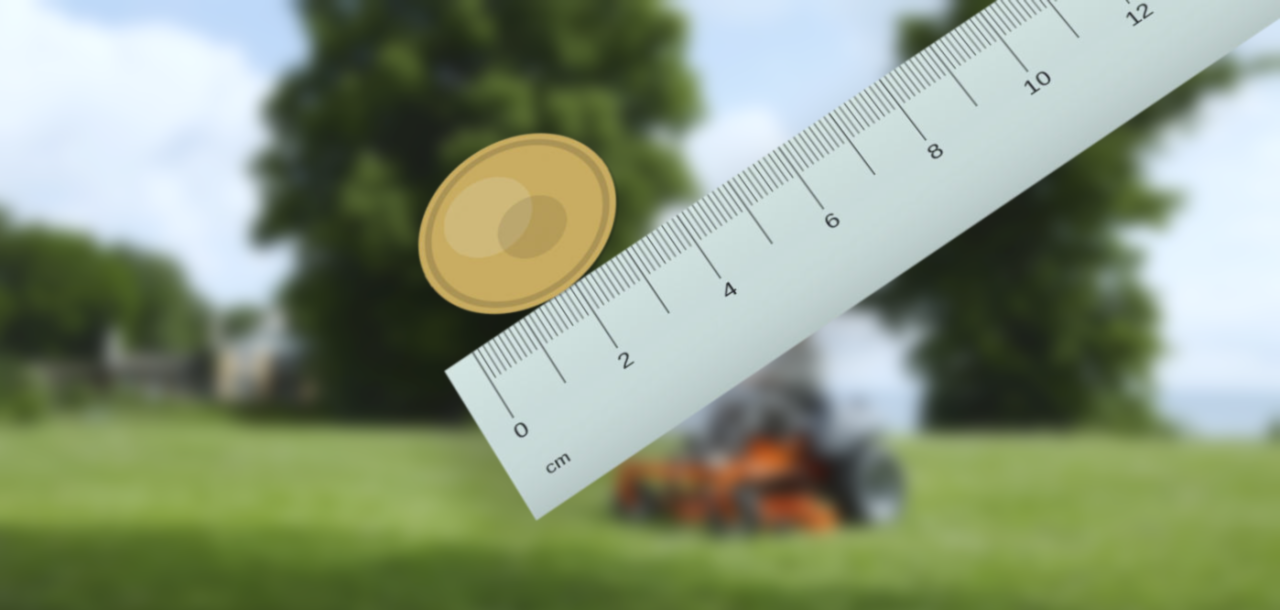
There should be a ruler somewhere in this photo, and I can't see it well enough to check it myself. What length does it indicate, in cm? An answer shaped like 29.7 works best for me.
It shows 3.5
